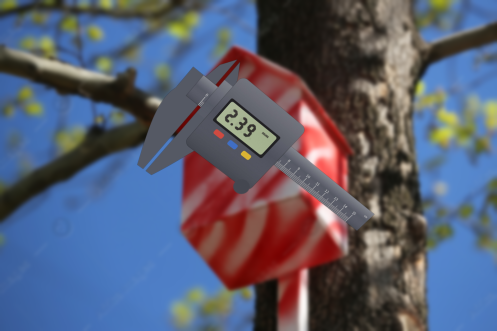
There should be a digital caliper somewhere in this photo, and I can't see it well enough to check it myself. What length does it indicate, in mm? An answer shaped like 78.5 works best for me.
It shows 2.39
